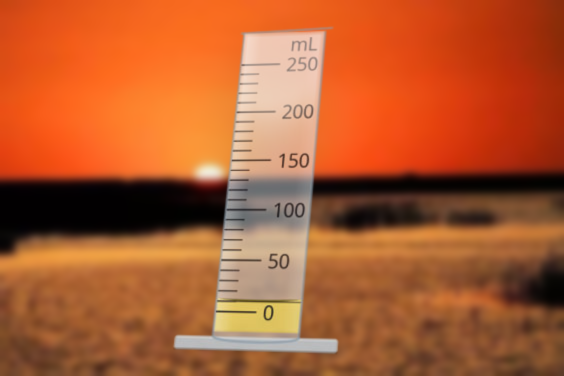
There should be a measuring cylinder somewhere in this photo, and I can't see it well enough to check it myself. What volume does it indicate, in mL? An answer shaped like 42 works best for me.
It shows 10
